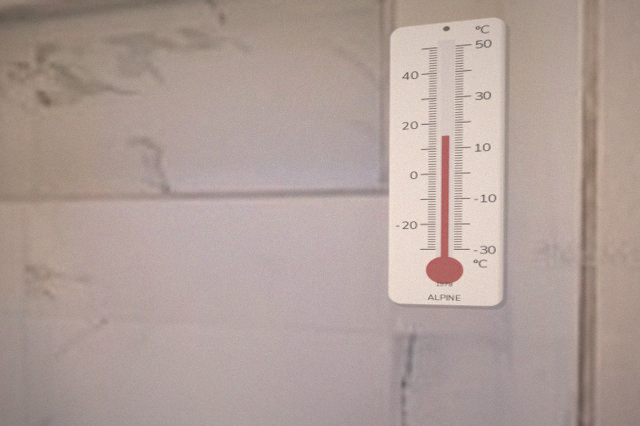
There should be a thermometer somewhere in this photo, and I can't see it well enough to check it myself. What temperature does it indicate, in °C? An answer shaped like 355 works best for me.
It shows 15
